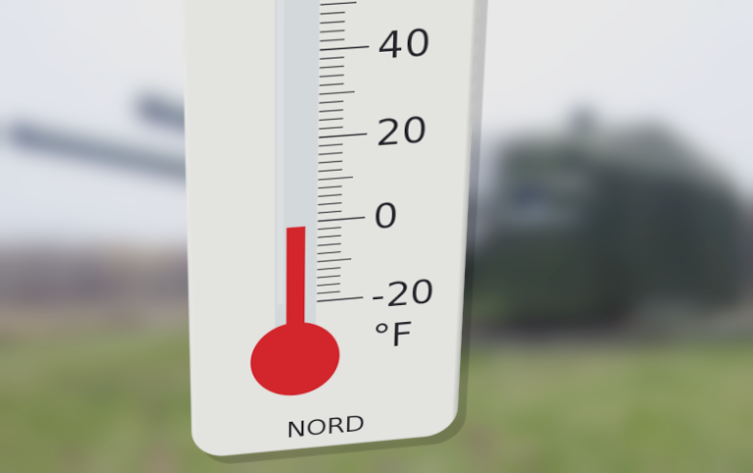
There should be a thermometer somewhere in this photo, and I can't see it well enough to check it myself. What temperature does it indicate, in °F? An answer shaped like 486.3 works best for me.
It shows -1
